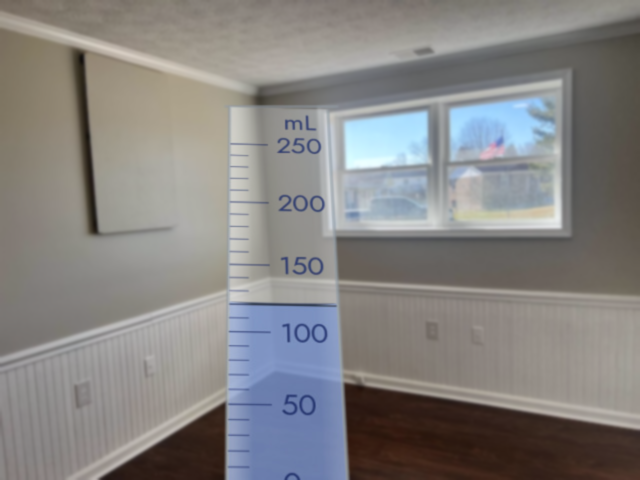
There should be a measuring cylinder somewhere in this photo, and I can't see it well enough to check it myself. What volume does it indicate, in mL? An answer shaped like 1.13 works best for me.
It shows 120
